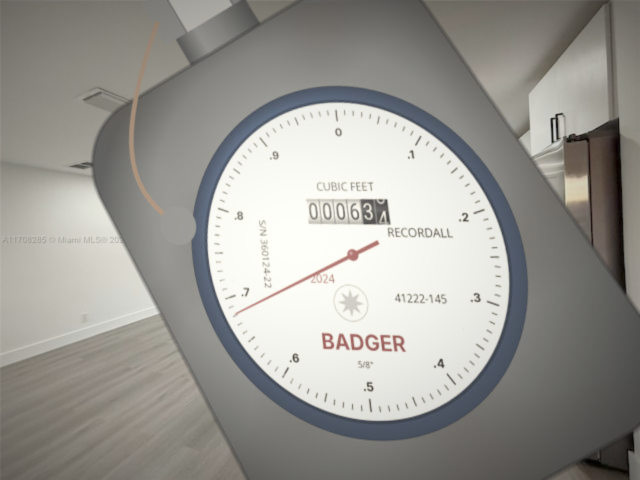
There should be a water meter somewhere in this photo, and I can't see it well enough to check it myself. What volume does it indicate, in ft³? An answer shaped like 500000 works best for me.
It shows 633.68
